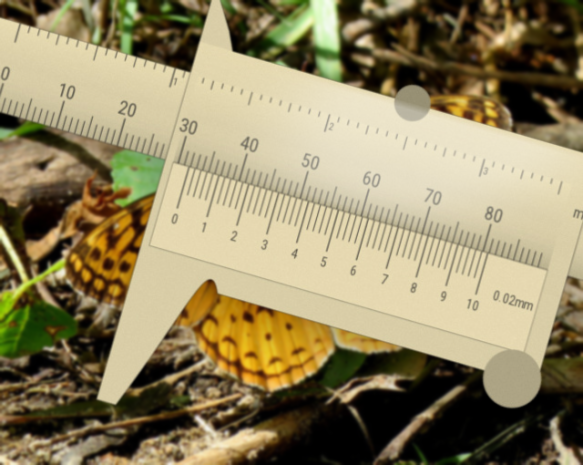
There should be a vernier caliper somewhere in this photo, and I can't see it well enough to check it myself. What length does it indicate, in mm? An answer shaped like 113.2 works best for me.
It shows 31.8
